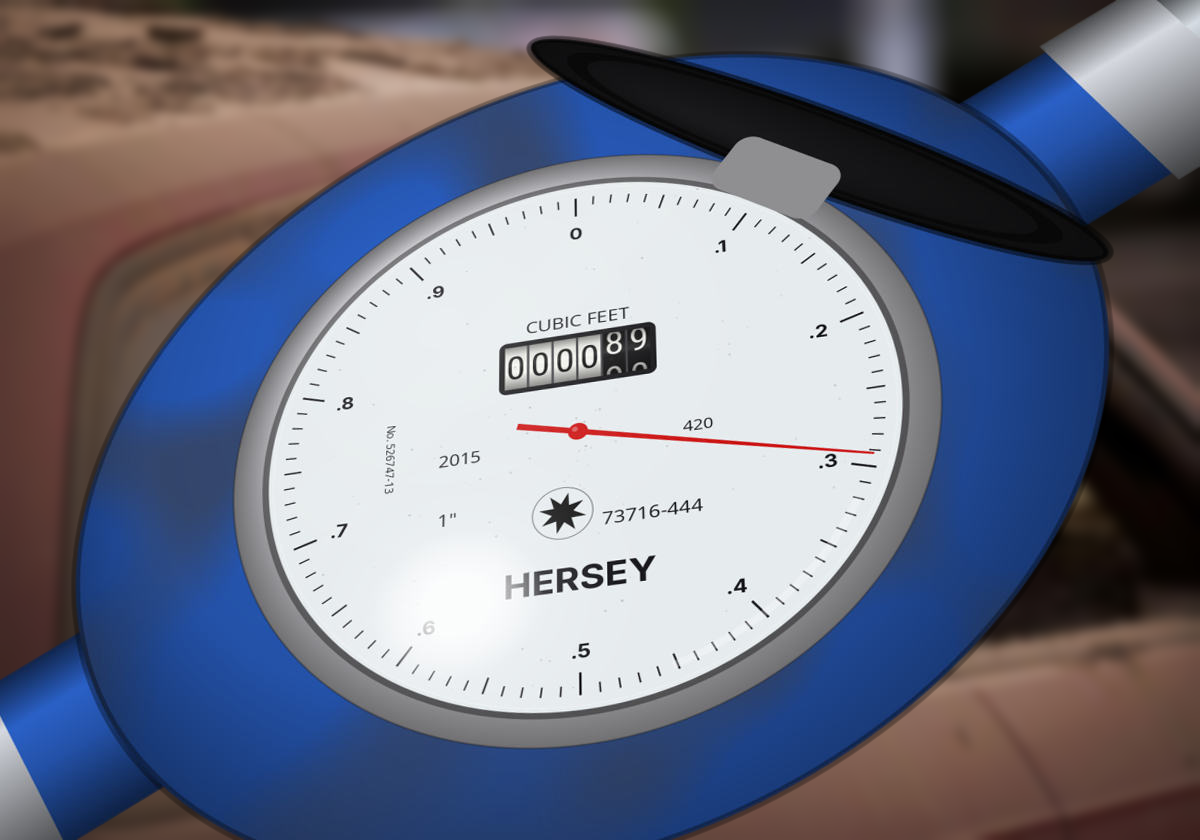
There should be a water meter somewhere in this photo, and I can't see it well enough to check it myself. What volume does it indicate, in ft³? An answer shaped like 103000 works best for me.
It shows 89.29
